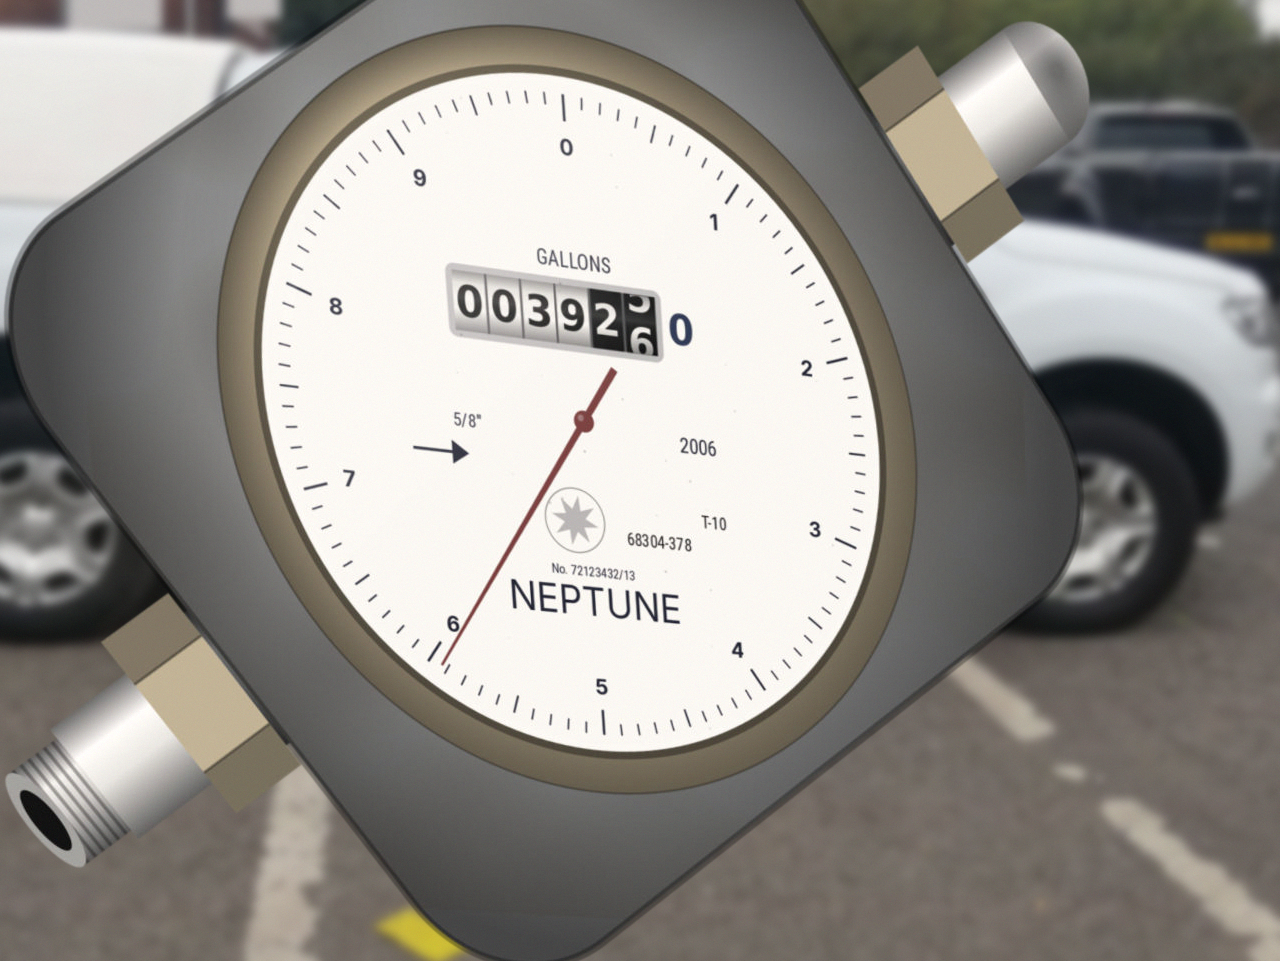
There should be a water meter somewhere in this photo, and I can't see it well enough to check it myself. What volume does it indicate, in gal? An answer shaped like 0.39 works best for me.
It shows 39255.9
